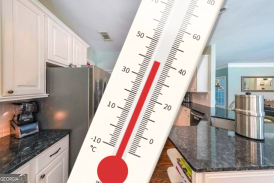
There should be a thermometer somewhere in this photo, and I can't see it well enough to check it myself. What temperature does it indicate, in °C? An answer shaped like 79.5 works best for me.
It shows 40
